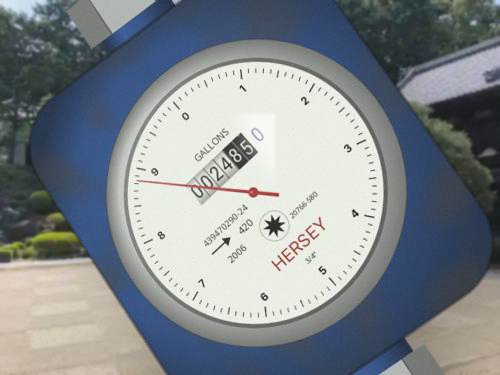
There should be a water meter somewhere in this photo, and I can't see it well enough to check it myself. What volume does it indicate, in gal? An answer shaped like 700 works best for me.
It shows 24848.8
